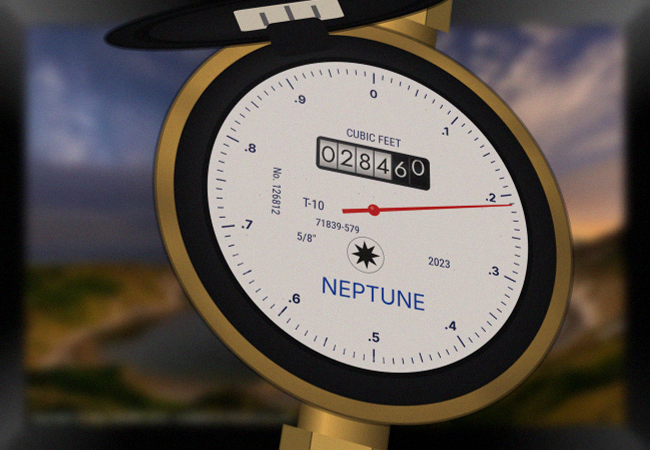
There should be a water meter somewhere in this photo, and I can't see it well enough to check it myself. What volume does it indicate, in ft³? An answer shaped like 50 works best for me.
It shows 28460.21
